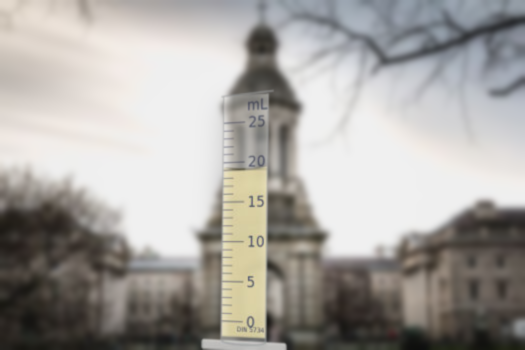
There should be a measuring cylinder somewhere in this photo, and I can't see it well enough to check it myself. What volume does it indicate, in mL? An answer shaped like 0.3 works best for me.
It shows 19
